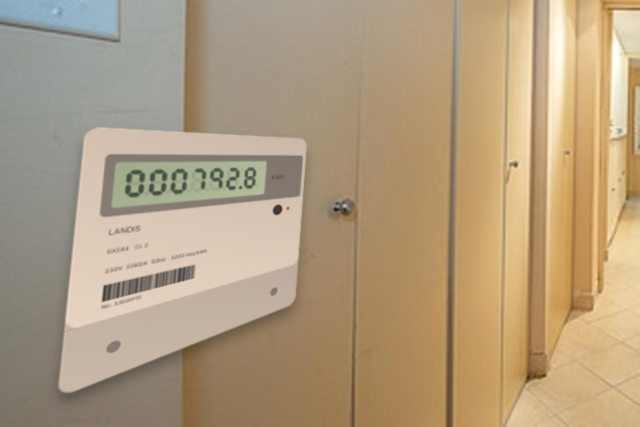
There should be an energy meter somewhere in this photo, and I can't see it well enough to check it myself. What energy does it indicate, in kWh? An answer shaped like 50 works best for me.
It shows 792.8
